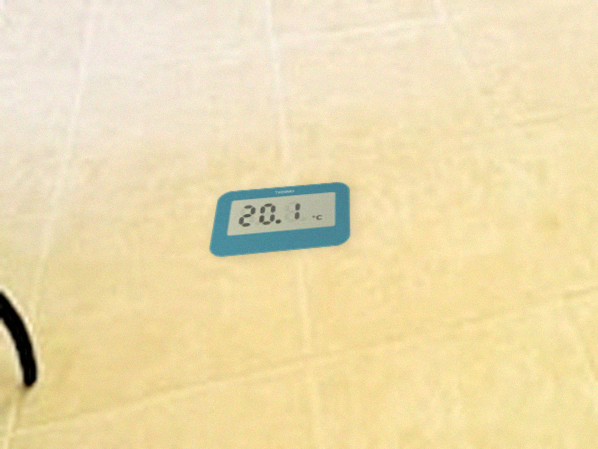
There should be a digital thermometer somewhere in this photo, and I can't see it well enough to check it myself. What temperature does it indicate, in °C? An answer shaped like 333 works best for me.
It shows 20.1
